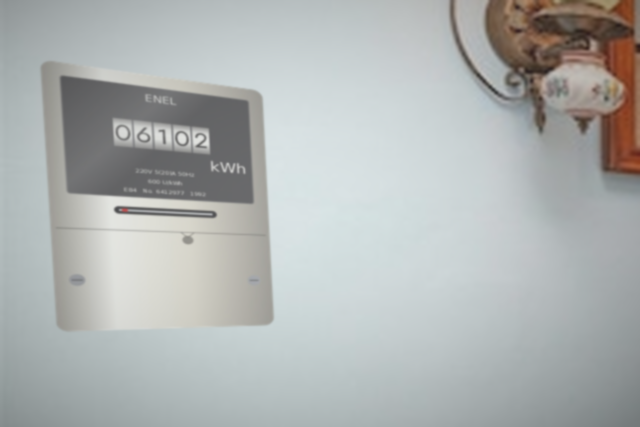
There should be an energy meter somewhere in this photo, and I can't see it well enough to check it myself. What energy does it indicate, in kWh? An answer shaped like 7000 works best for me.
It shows 6102
